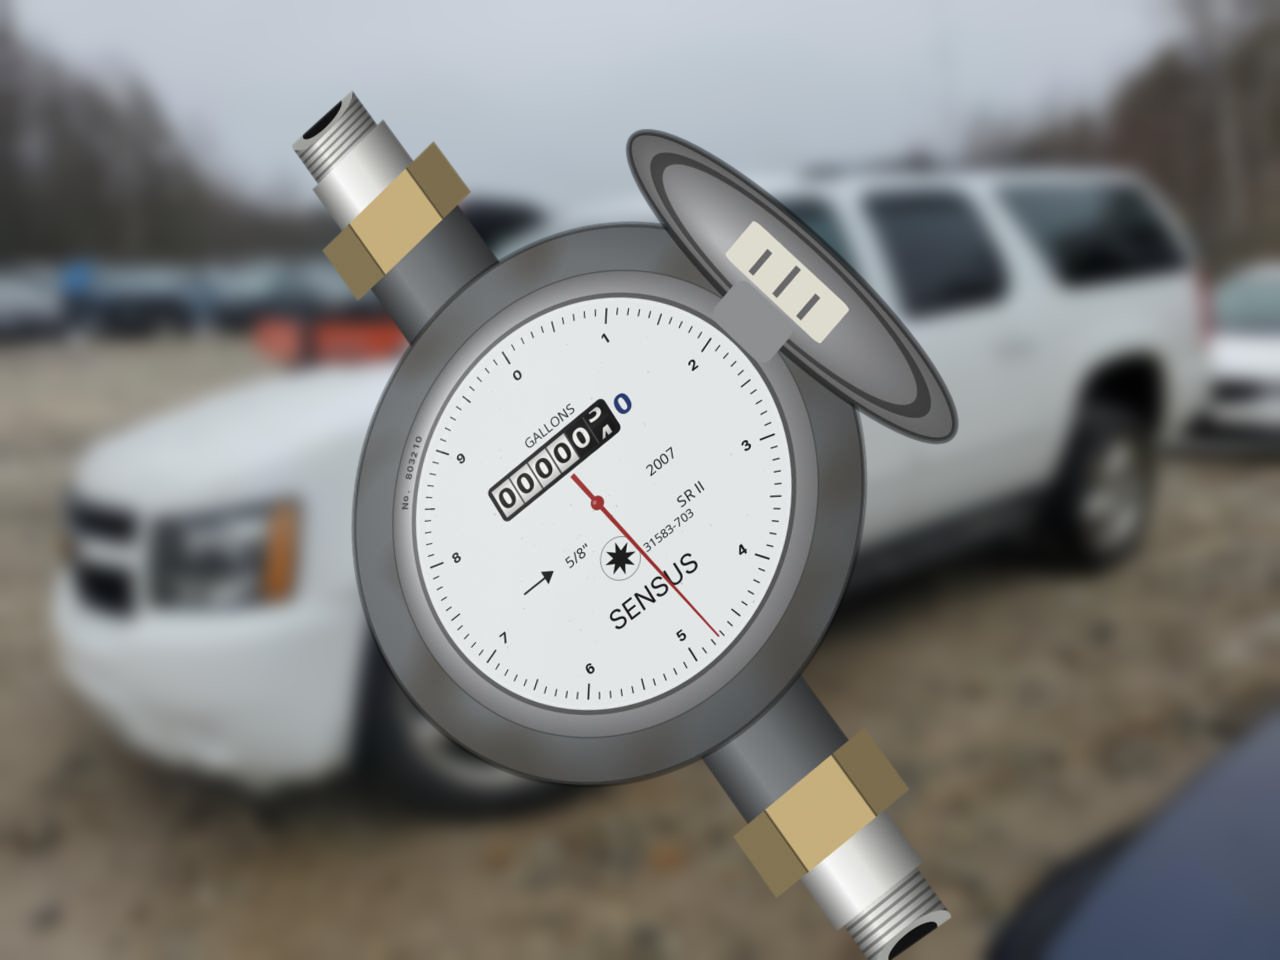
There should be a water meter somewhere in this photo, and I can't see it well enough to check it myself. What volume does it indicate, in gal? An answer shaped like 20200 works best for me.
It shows 34.7
